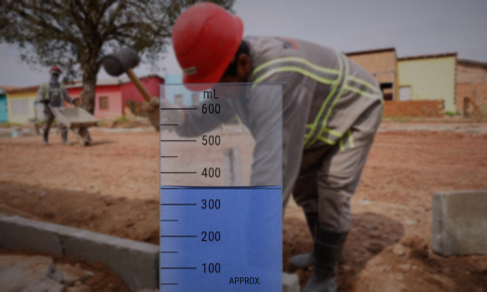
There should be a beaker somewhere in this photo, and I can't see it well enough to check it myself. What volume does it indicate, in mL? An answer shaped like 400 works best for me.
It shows 350
